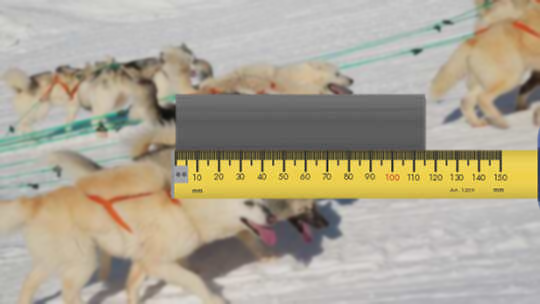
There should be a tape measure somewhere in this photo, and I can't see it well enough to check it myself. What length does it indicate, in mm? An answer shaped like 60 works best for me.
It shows 115
